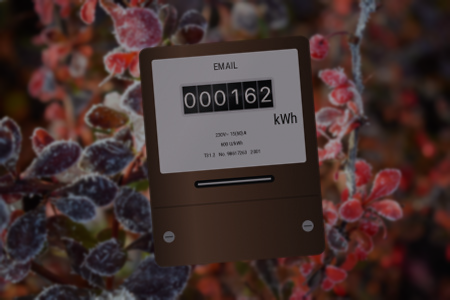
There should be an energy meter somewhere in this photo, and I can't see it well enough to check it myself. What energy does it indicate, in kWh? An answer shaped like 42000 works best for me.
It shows 162
